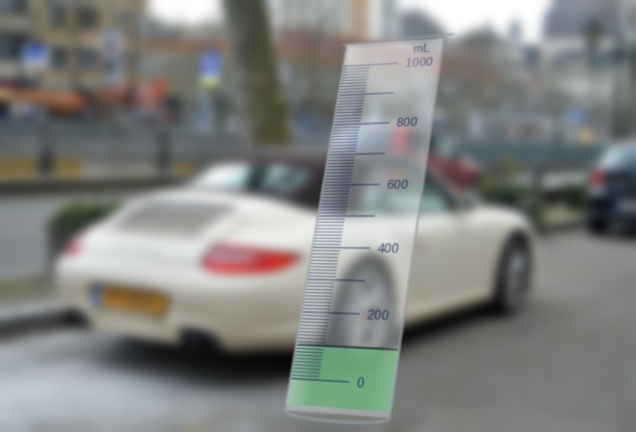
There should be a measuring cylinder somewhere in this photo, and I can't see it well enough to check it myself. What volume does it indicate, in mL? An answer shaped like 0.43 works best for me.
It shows 100
